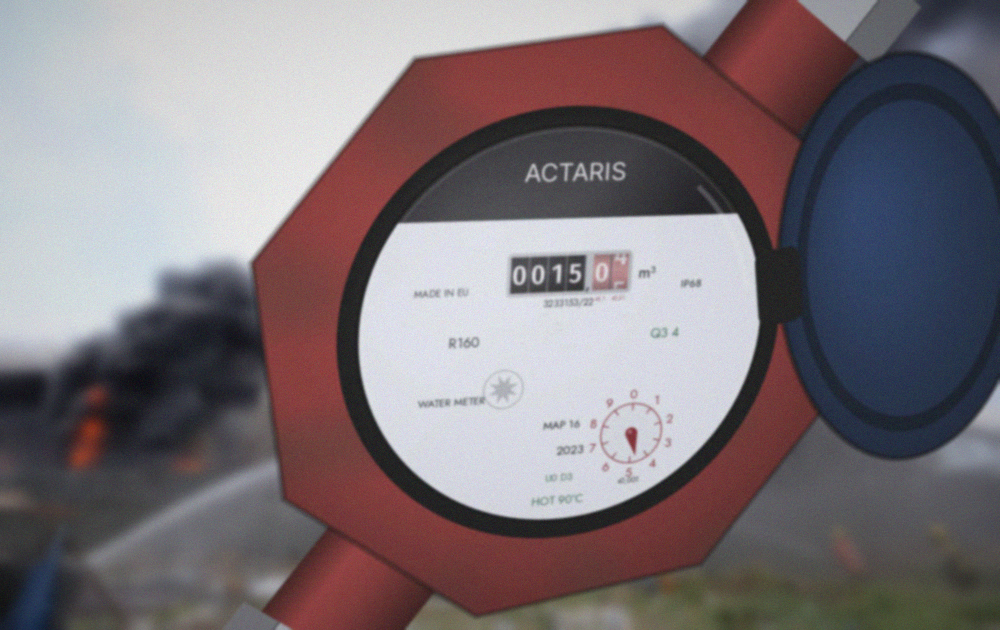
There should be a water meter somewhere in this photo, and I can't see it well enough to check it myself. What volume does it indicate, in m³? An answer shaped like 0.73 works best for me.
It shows 15.044
